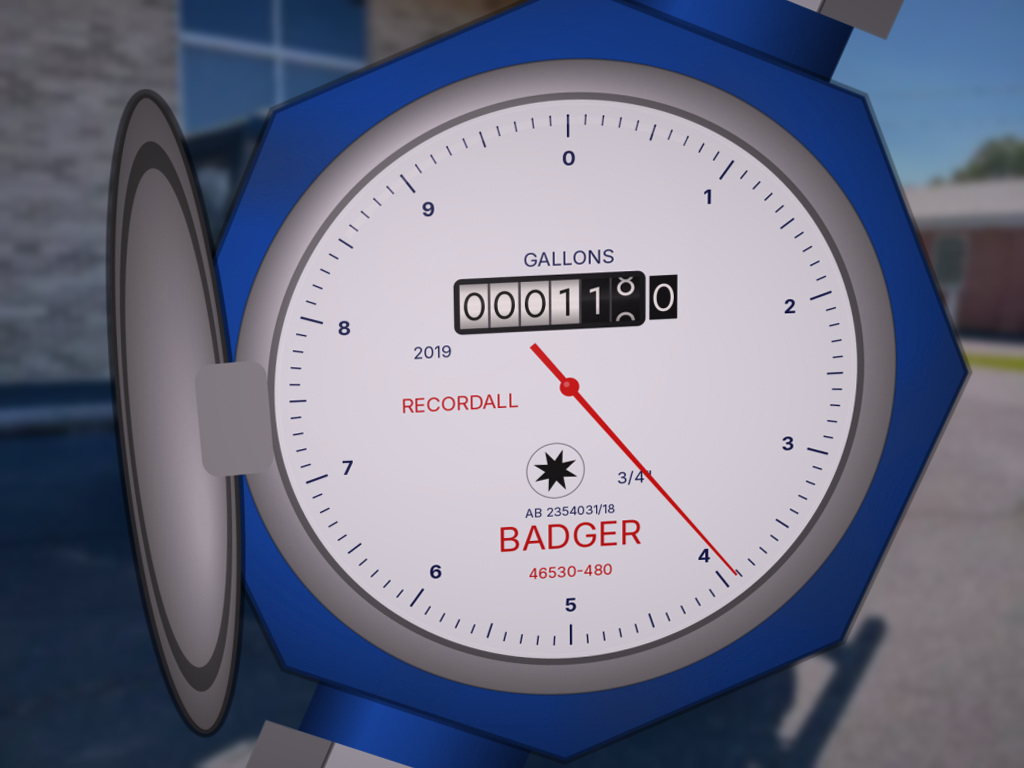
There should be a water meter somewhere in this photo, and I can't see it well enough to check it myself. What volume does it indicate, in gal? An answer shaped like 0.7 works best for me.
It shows 1183.9
